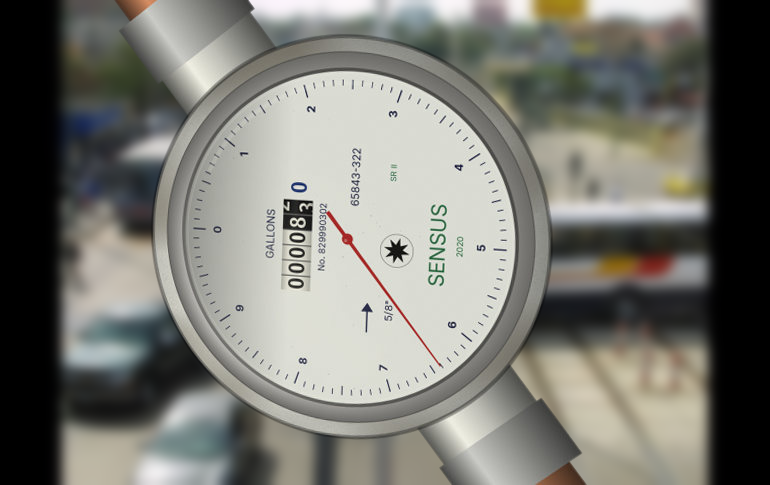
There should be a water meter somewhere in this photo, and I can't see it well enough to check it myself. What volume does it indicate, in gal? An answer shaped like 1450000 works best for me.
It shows 826.4
